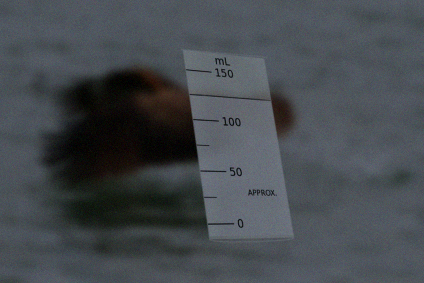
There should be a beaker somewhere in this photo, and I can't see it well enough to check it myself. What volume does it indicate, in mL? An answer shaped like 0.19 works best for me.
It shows 125
